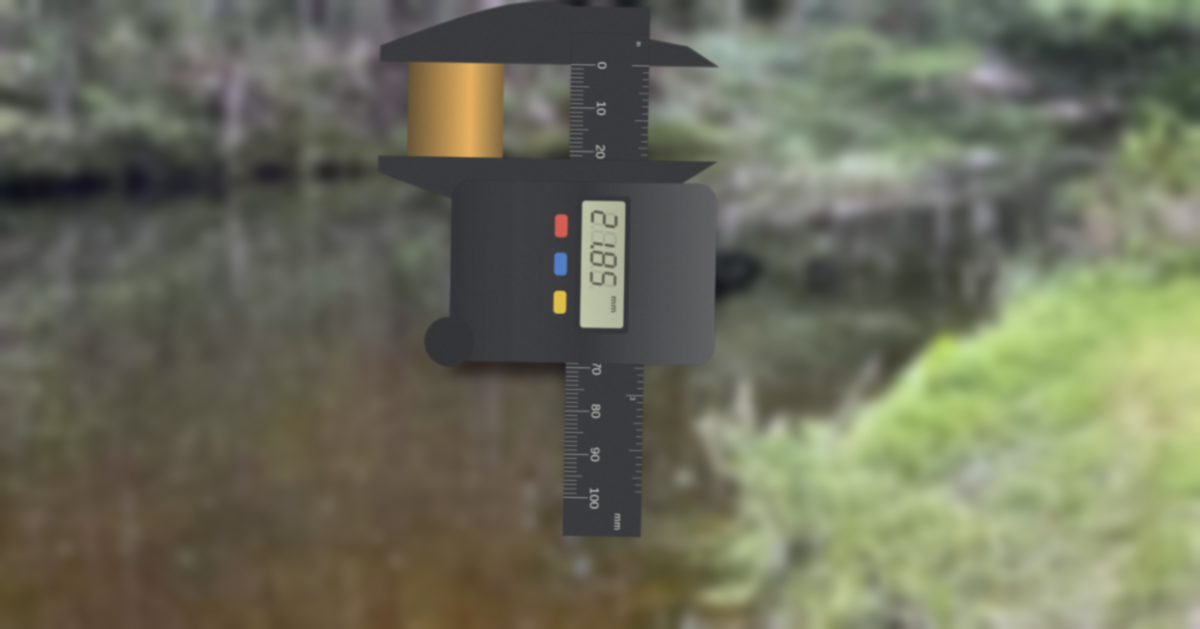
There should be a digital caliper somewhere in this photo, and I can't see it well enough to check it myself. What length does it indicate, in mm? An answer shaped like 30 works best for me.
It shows 21.85
